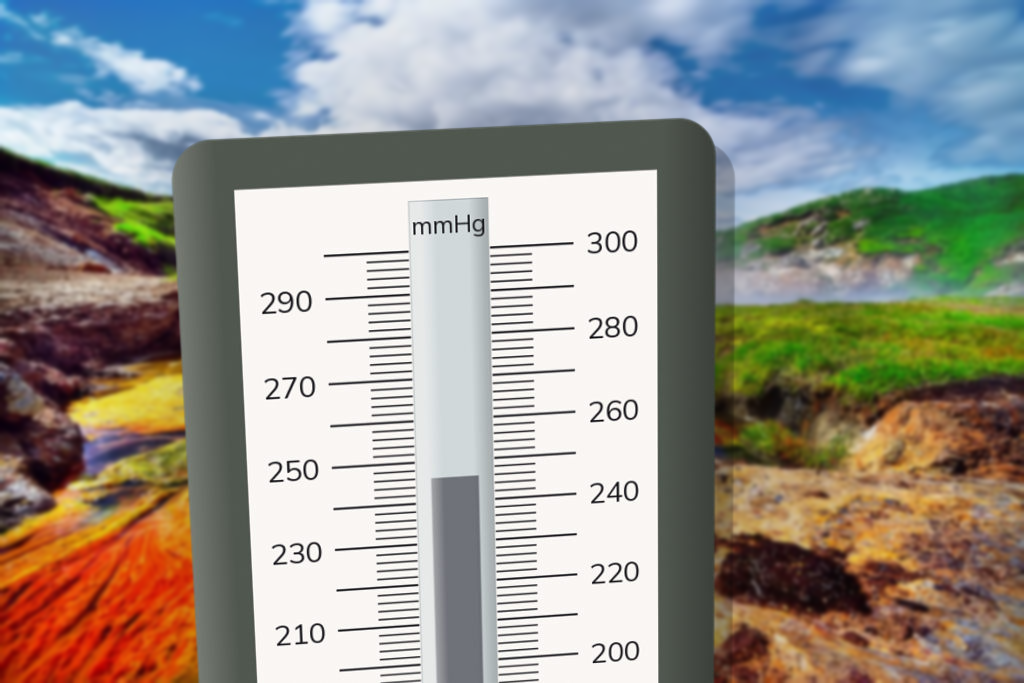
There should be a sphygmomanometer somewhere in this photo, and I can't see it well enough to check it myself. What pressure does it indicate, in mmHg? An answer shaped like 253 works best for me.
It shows 246
